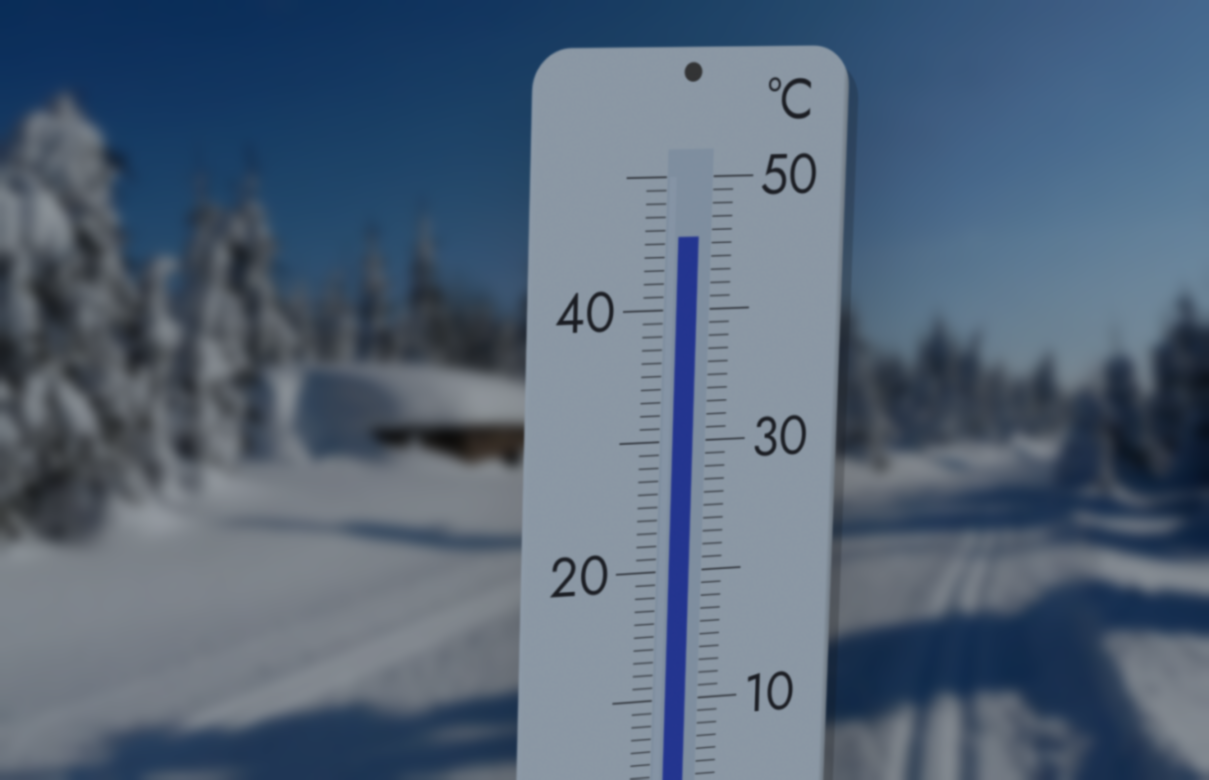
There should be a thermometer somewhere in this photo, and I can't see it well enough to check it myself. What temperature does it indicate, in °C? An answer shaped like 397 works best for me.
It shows 45.5
